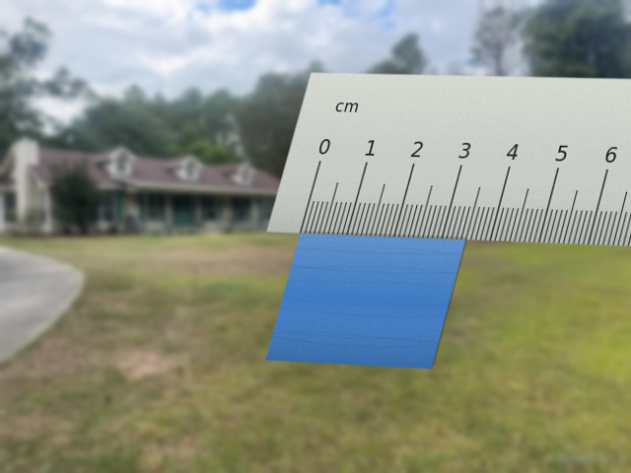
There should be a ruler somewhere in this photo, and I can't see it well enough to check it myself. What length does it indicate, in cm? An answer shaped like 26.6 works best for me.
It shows 3.5
